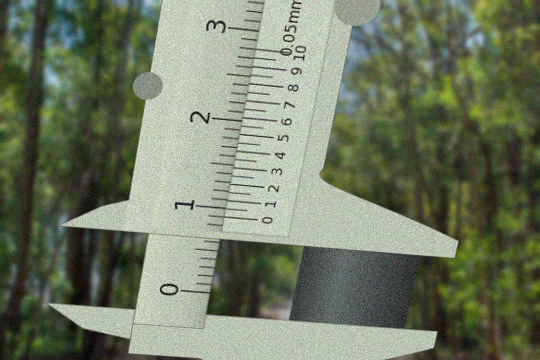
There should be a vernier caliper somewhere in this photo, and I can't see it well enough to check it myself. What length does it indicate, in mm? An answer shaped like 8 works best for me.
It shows 9.0
